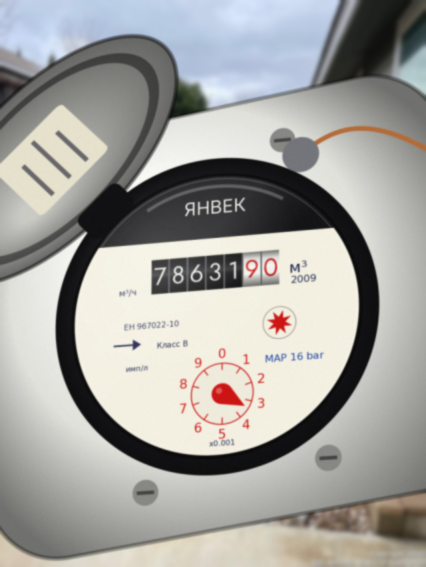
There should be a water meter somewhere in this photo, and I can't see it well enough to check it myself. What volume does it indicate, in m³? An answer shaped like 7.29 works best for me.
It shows 78631.903
